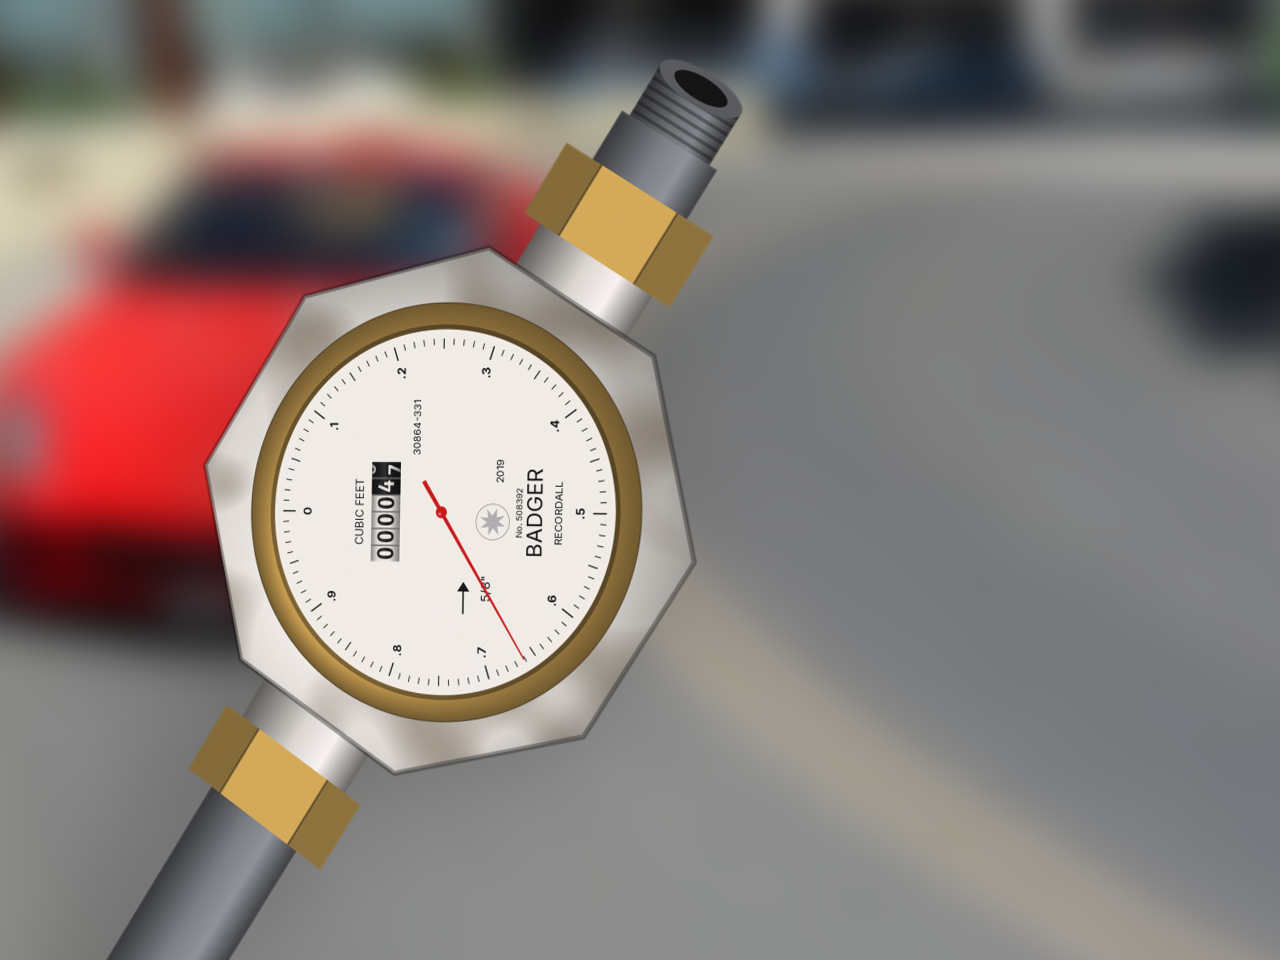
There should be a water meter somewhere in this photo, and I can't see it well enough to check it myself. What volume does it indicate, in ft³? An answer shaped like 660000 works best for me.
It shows 46.66
